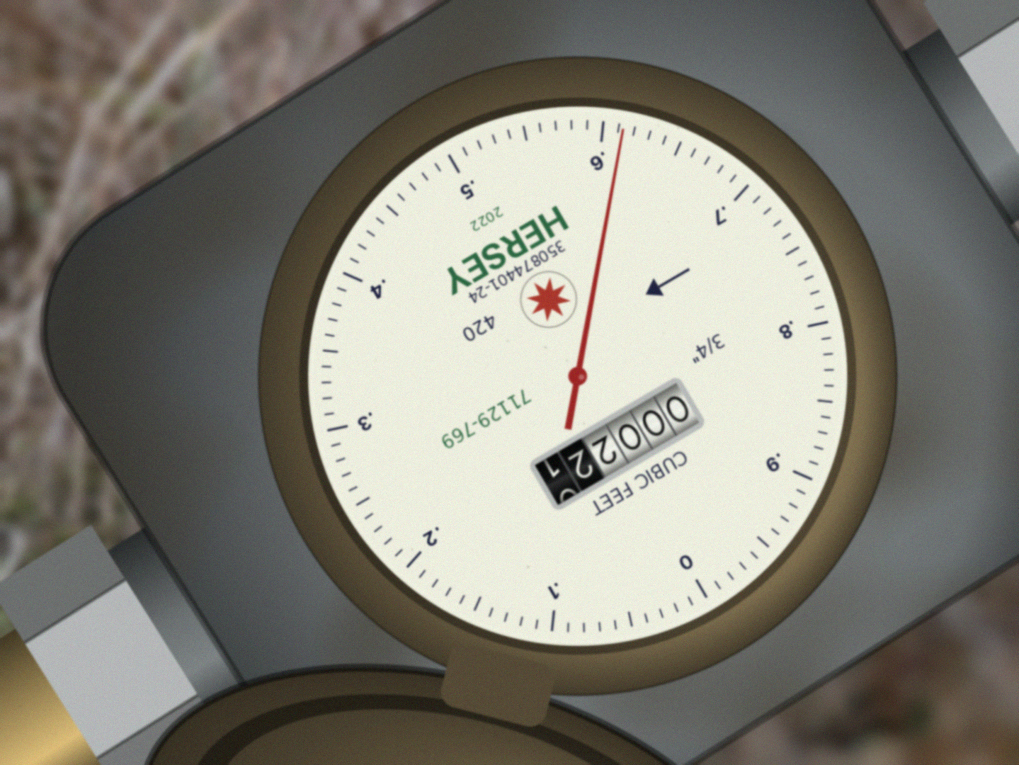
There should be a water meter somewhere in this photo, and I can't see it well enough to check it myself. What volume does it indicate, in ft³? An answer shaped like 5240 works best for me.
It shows 220.61
